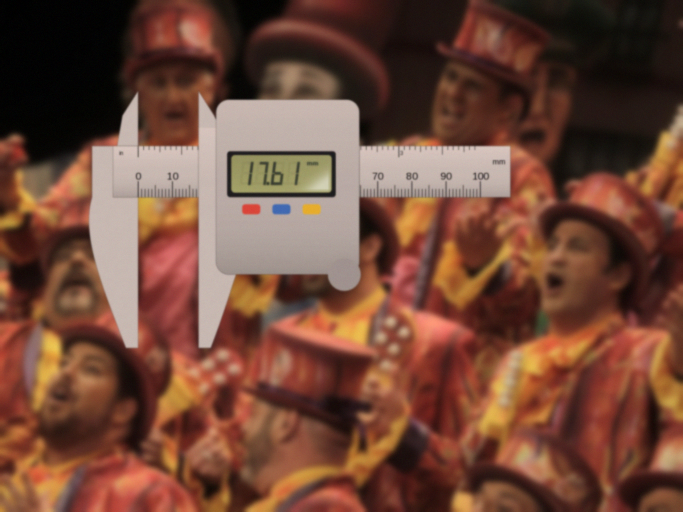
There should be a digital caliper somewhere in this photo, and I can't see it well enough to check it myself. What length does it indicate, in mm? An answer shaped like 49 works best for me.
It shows 17.61
